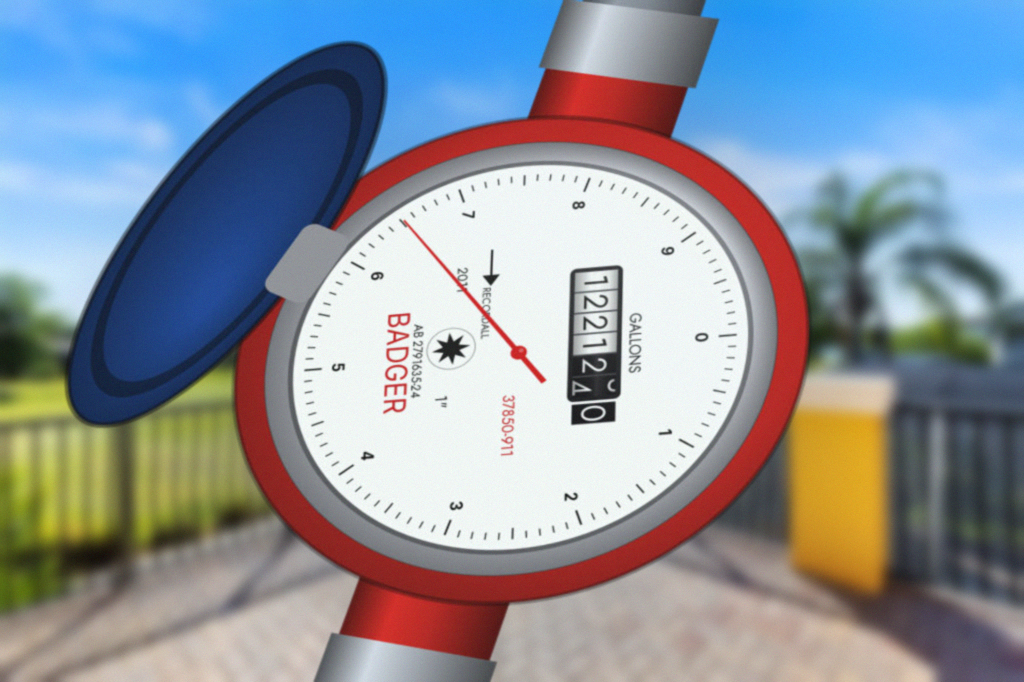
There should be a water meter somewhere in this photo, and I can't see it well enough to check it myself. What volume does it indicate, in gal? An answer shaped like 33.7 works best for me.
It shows 1221236.5
